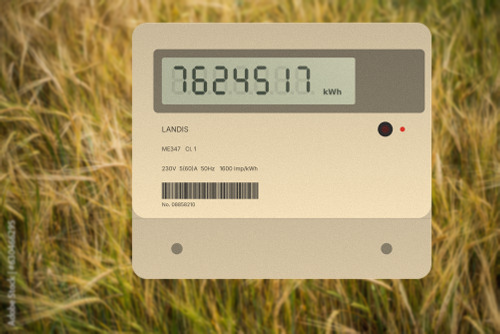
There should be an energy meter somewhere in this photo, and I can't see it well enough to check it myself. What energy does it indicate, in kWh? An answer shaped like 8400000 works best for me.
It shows 7624517
